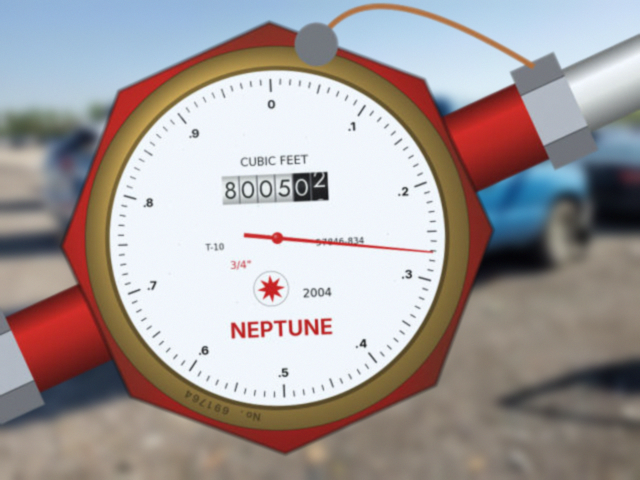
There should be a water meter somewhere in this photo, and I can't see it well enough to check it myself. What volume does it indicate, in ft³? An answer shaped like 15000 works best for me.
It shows 800502.27
